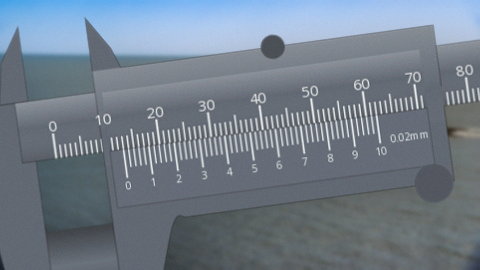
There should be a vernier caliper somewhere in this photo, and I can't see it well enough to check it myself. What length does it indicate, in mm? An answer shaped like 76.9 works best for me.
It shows 13.0
